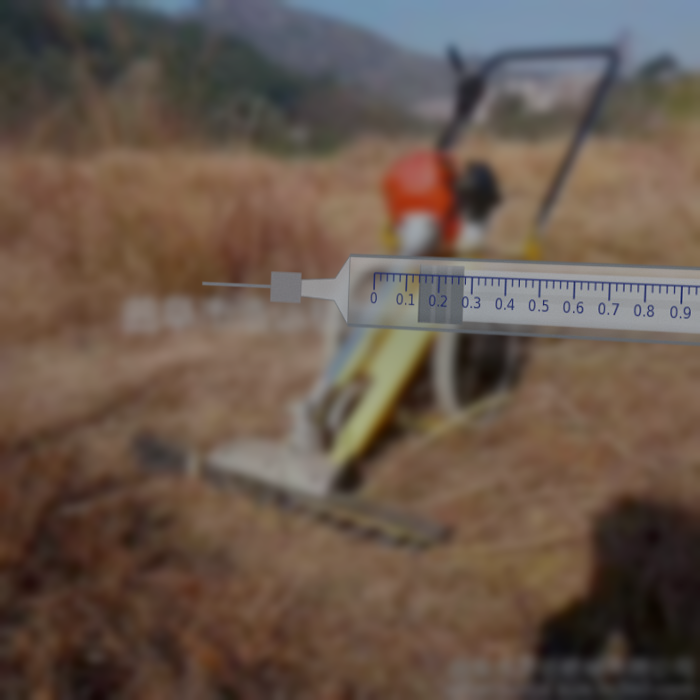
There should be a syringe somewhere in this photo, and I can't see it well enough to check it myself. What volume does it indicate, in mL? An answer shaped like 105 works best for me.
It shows 0.14
